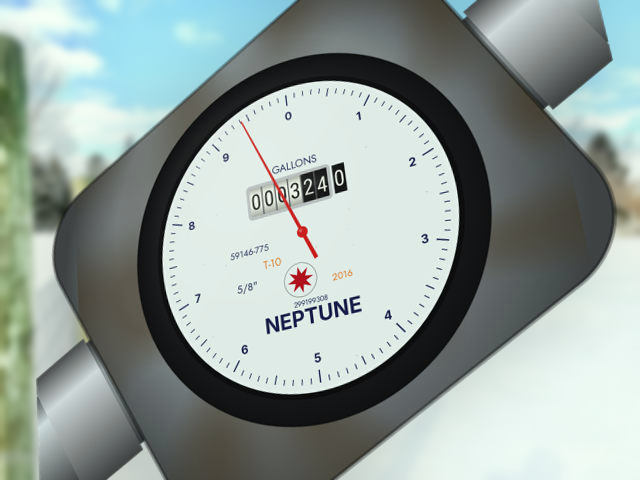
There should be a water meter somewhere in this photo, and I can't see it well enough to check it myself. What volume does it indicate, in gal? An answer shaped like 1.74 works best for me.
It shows 3239.4
